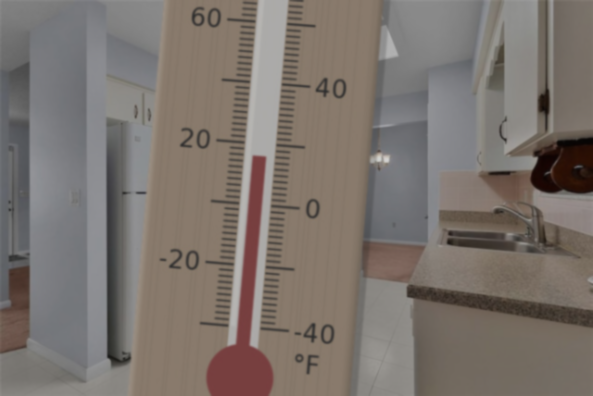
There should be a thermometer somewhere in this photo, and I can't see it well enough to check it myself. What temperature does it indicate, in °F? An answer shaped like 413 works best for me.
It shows 16
